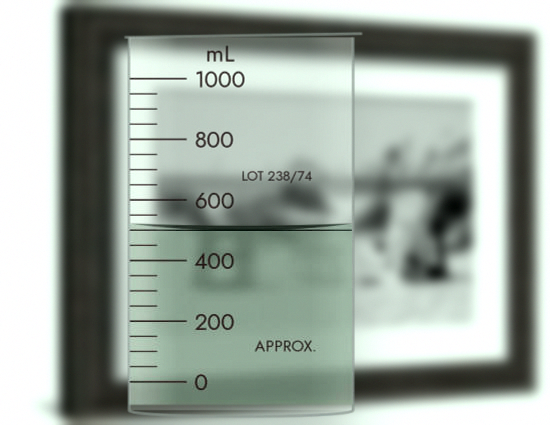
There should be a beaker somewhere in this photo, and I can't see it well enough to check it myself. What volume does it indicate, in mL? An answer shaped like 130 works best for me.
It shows 500
